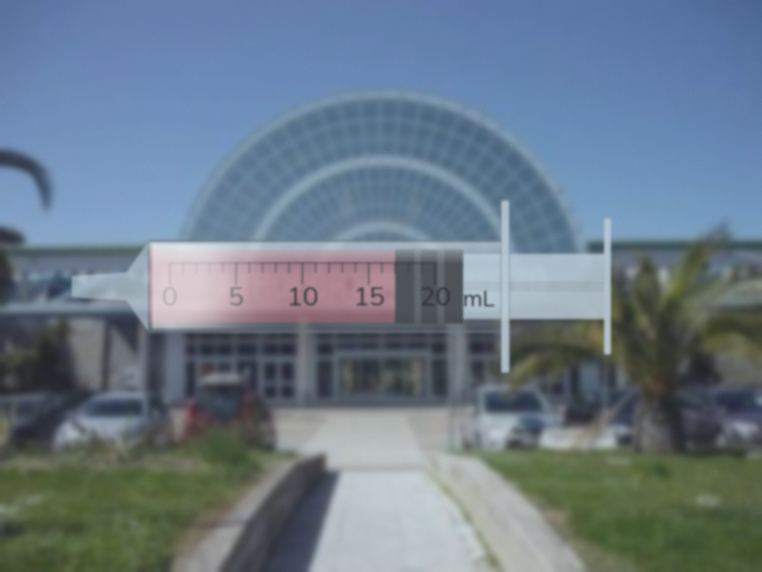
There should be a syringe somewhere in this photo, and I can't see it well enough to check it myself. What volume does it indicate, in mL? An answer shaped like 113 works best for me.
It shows 17
